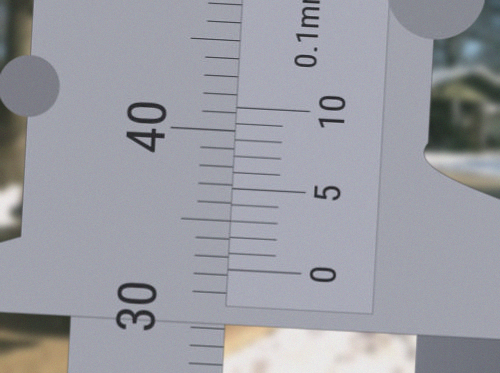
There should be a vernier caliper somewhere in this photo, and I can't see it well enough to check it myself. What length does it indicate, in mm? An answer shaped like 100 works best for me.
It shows 32.3
